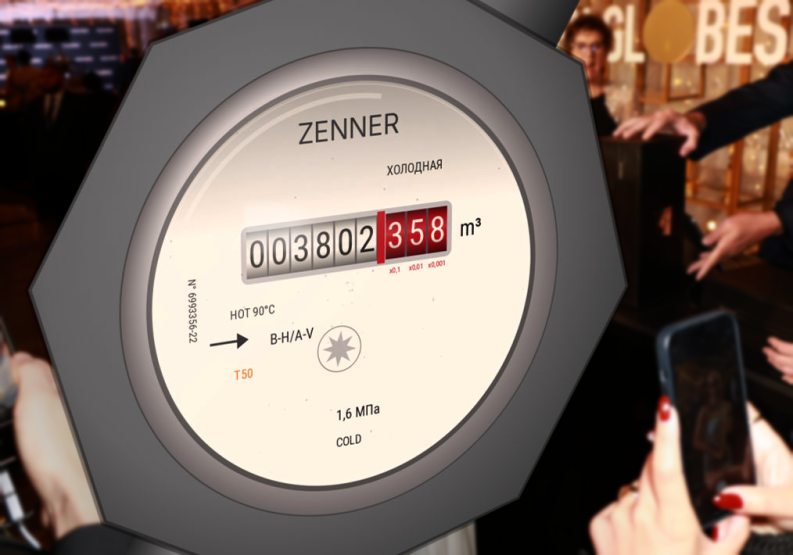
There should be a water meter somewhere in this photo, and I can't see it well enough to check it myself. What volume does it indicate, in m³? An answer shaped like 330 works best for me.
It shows 3802.358
